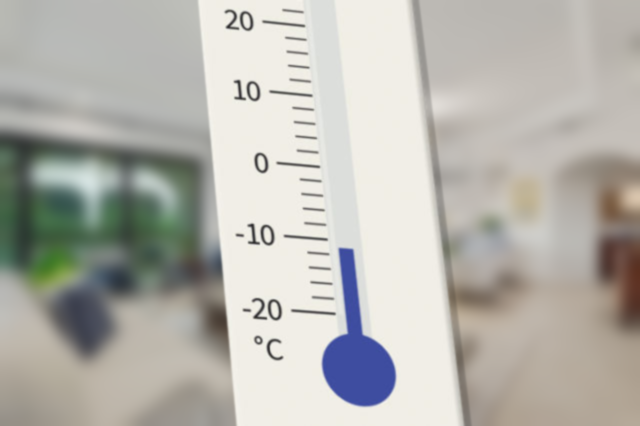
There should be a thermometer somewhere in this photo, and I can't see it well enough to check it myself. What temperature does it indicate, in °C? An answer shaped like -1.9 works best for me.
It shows -11
